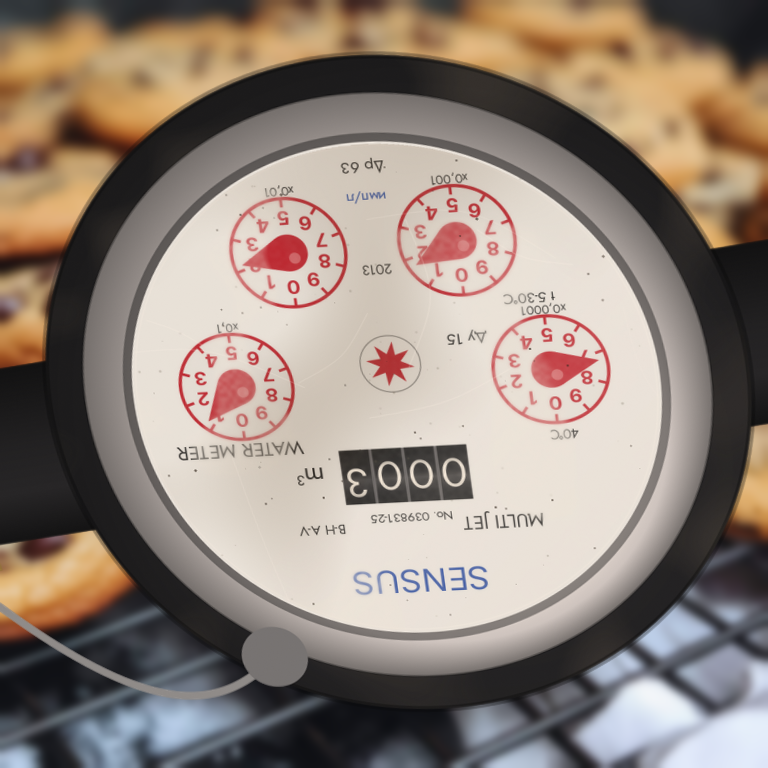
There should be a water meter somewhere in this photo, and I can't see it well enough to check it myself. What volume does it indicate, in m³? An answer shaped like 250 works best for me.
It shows 3.1217
